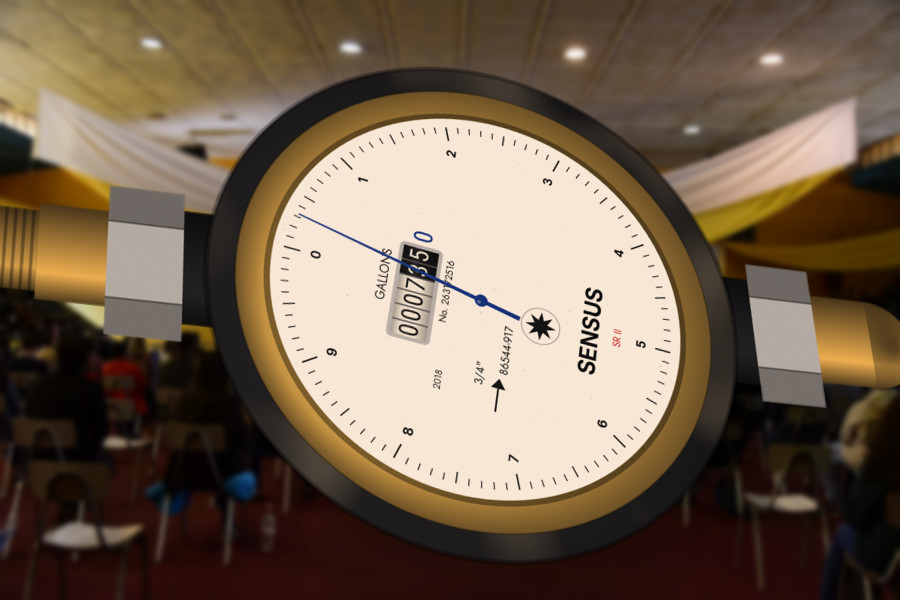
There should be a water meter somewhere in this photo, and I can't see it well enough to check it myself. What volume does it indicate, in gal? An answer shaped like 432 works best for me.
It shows 7350.3
